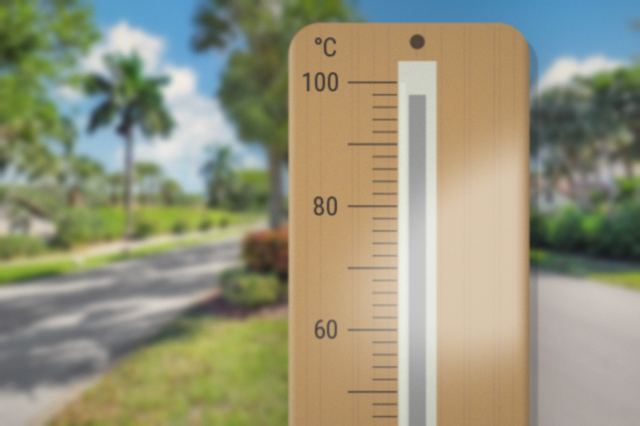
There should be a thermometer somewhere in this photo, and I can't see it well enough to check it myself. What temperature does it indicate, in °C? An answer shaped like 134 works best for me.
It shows 98
